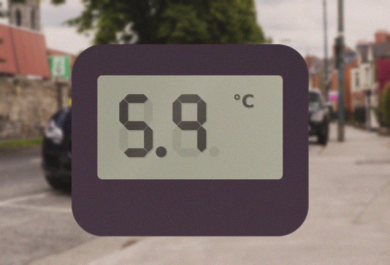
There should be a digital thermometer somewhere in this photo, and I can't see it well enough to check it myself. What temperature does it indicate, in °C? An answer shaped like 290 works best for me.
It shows 5.9
